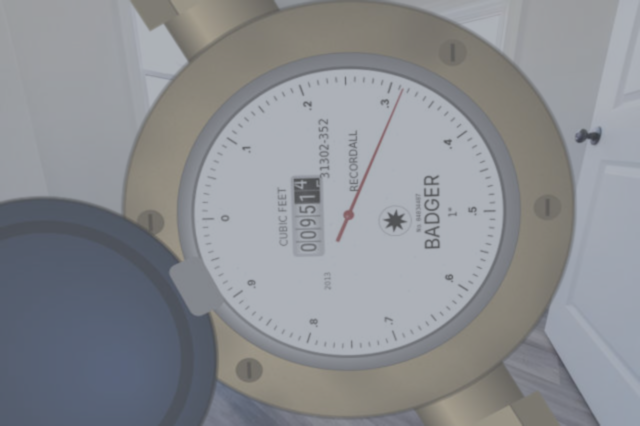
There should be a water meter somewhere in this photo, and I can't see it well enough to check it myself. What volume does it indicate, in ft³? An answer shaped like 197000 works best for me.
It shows 9514.31
